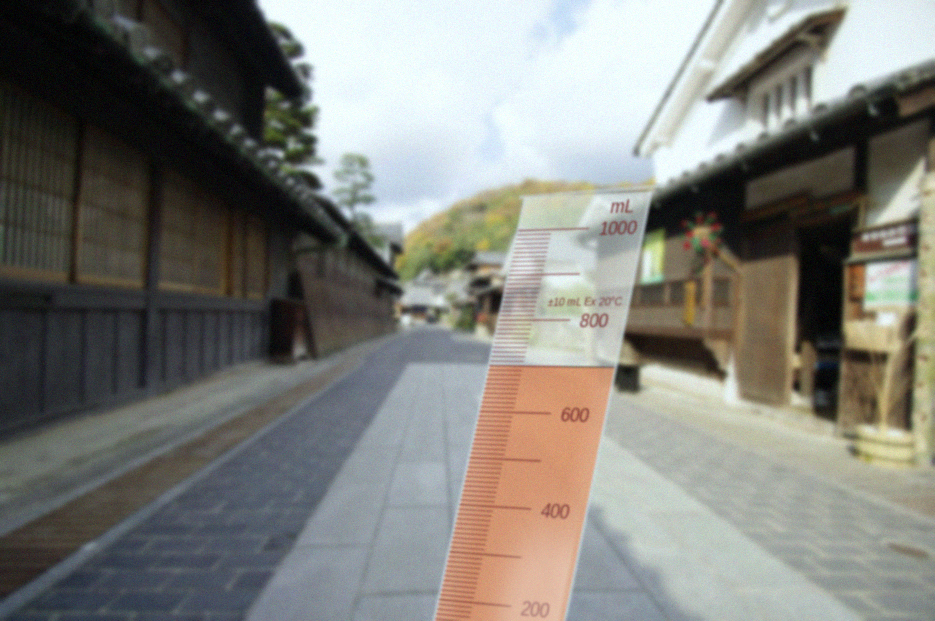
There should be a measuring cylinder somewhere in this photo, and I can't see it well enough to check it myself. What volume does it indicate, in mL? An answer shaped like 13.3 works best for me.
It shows 700
